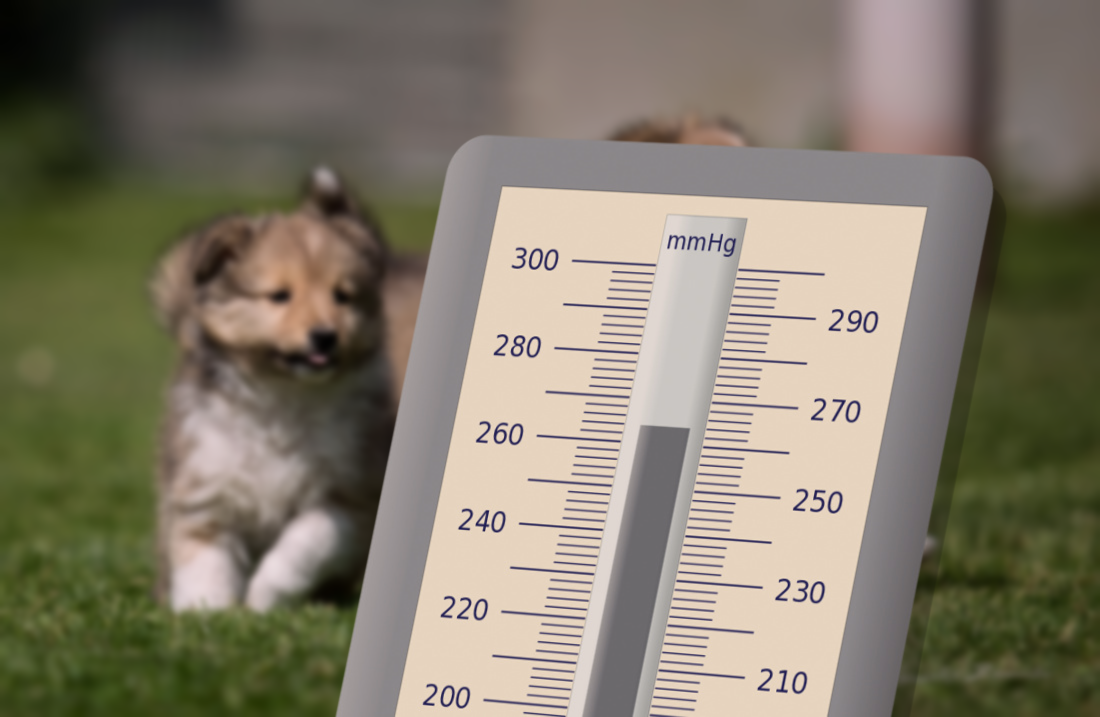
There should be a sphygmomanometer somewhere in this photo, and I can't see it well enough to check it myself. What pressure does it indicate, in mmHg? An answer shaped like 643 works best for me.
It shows 264
